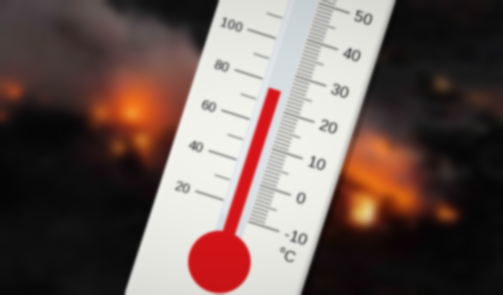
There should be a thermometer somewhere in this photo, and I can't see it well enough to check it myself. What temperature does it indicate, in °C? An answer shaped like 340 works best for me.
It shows 25
